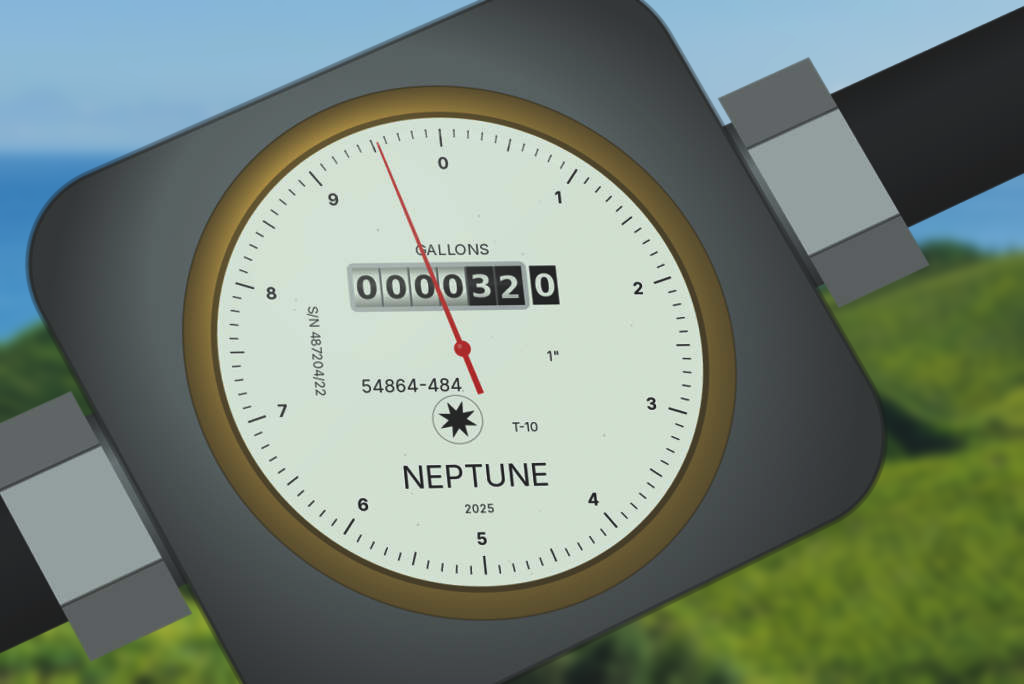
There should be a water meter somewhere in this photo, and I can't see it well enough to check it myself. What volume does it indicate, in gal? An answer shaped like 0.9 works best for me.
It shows 319.5
